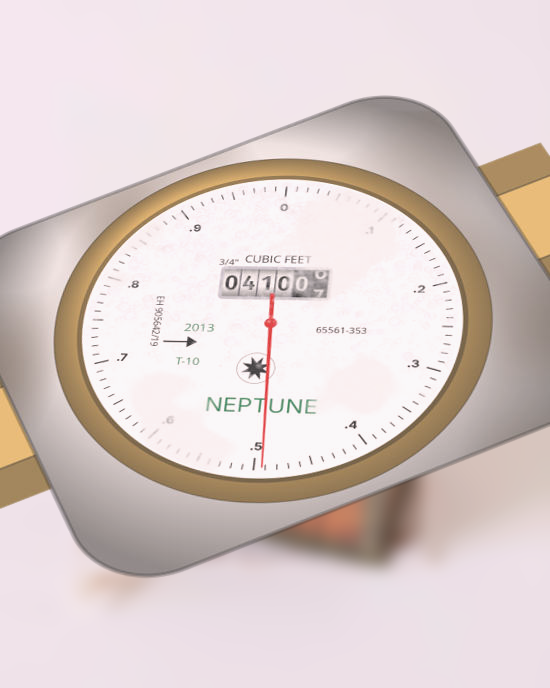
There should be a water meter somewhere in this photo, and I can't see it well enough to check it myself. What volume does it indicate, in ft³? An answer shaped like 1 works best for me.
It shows 41006.49
